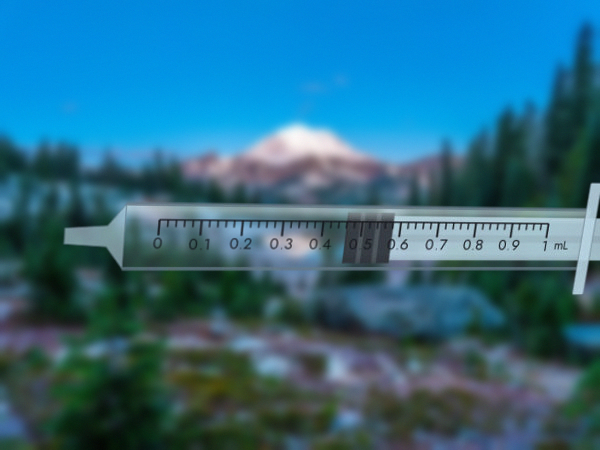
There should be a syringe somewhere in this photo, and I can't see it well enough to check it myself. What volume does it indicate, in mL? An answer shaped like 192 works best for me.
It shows 0.46
